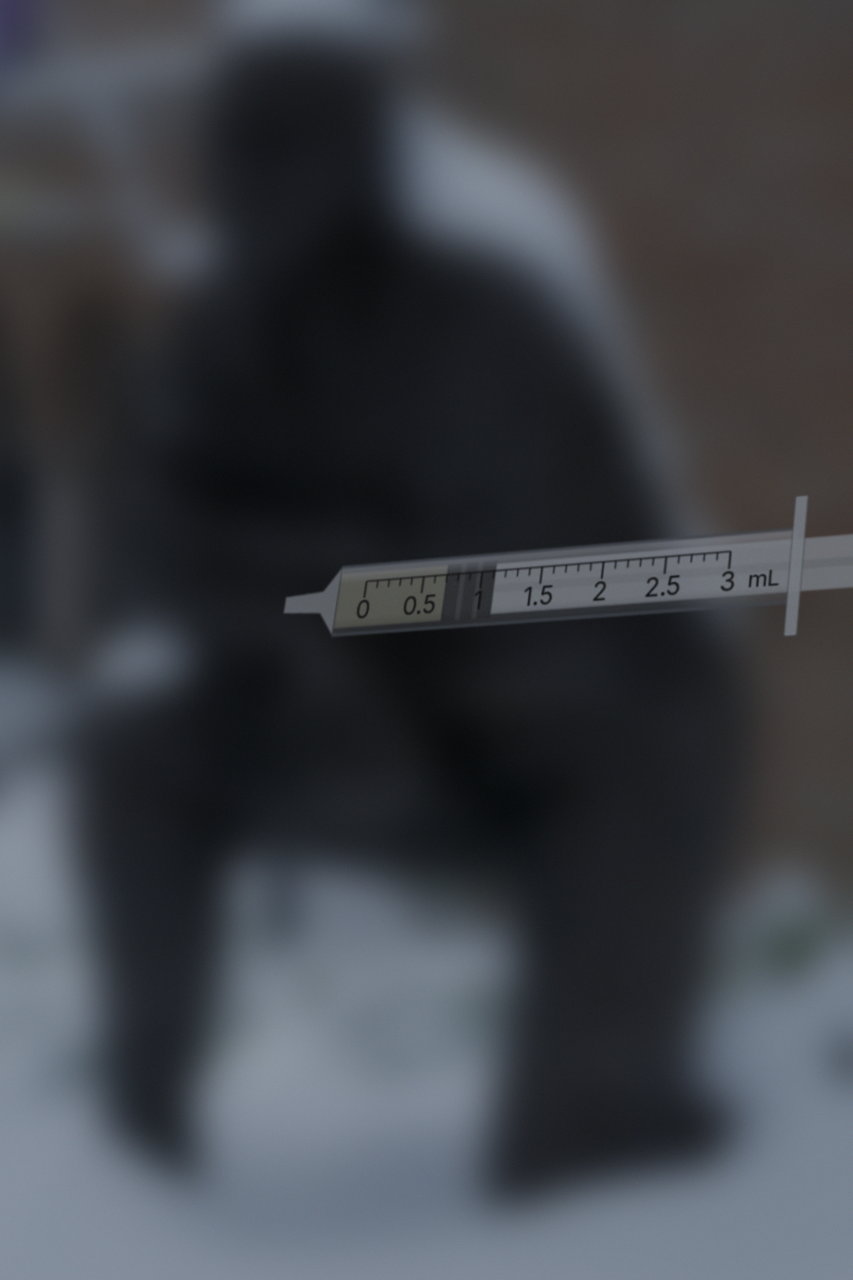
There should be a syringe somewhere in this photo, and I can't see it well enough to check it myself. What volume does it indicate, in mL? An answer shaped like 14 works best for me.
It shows 0.7
